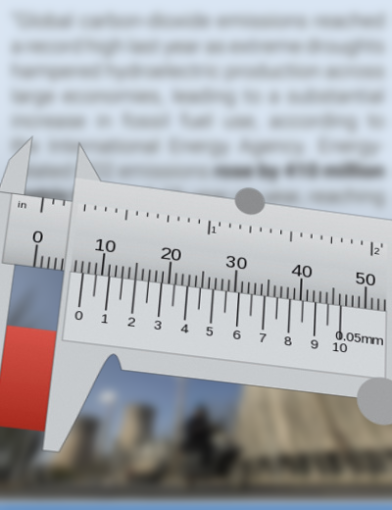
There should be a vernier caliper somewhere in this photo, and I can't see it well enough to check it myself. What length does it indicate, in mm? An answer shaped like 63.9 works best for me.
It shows 7.2
